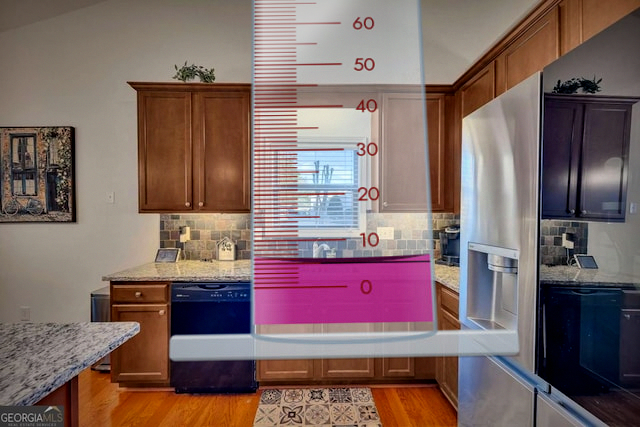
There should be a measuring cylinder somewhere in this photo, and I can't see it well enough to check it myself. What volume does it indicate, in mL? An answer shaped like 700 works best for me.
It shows 5
